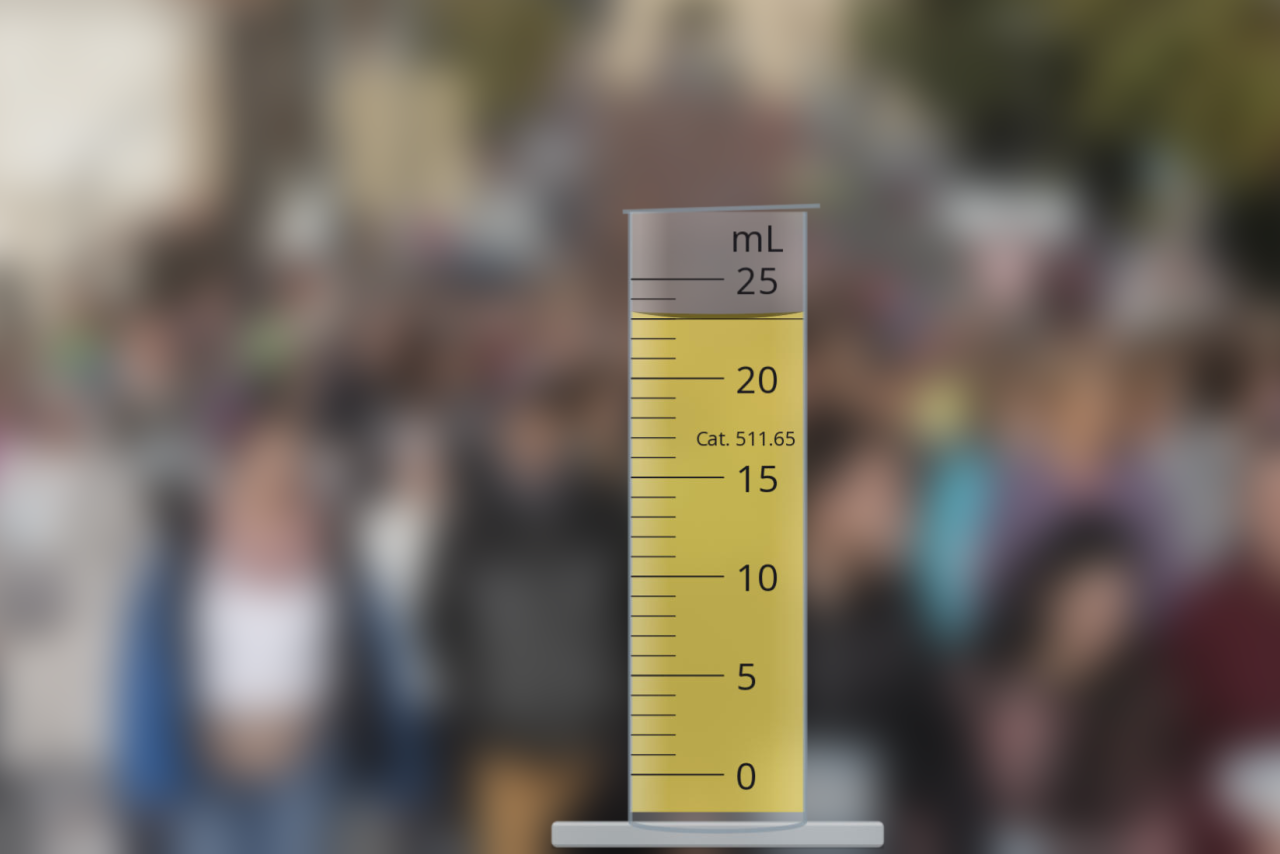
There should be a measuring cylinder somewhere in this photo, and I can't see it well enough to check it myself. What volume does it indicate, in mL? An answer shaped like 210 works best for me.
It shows 23
